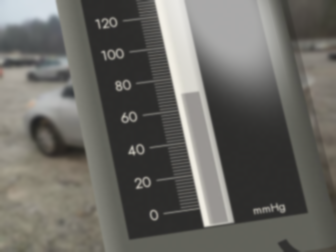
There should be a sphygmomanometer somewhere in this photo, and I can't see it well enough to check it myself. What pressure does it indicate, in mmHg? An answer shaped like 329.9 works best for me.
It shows 70
